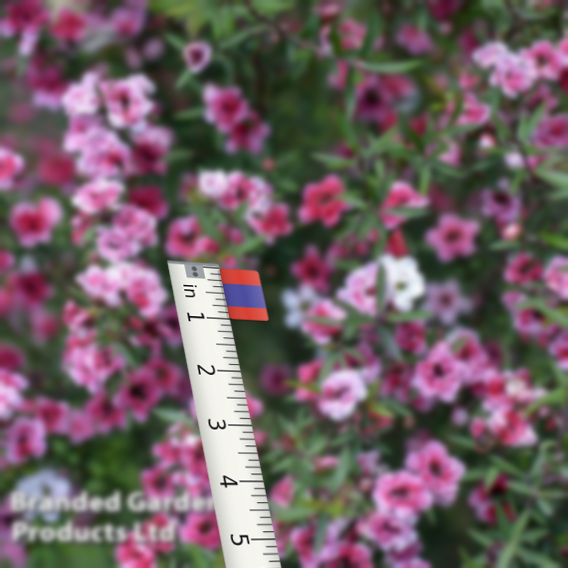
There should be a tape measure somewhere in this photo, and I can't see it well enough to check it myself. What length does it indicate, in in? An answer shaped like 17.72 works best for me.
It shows 1
